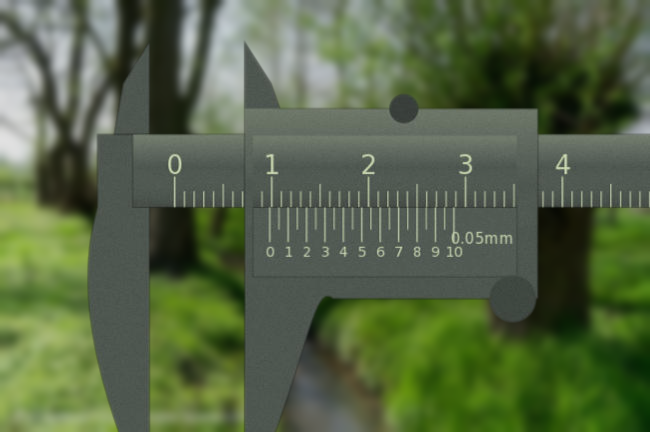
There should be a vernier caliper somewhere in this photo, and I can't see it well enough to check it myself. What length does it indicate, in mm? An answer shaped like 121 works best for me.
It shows 9.8
